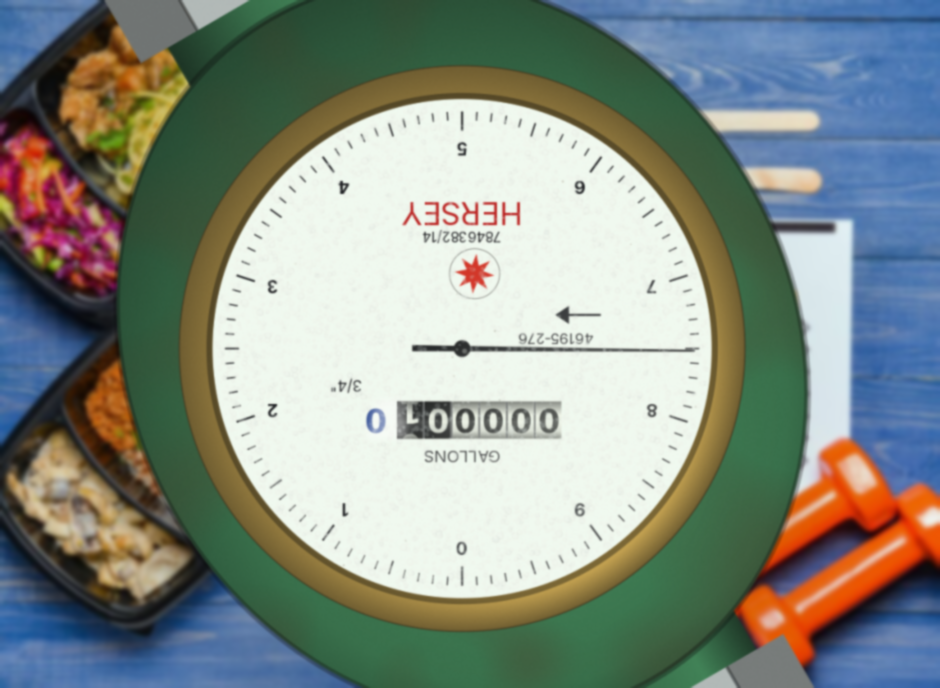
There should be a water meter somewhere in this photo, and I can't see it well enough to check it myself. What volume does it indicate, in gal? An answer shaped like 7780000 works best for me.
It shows 7.5
